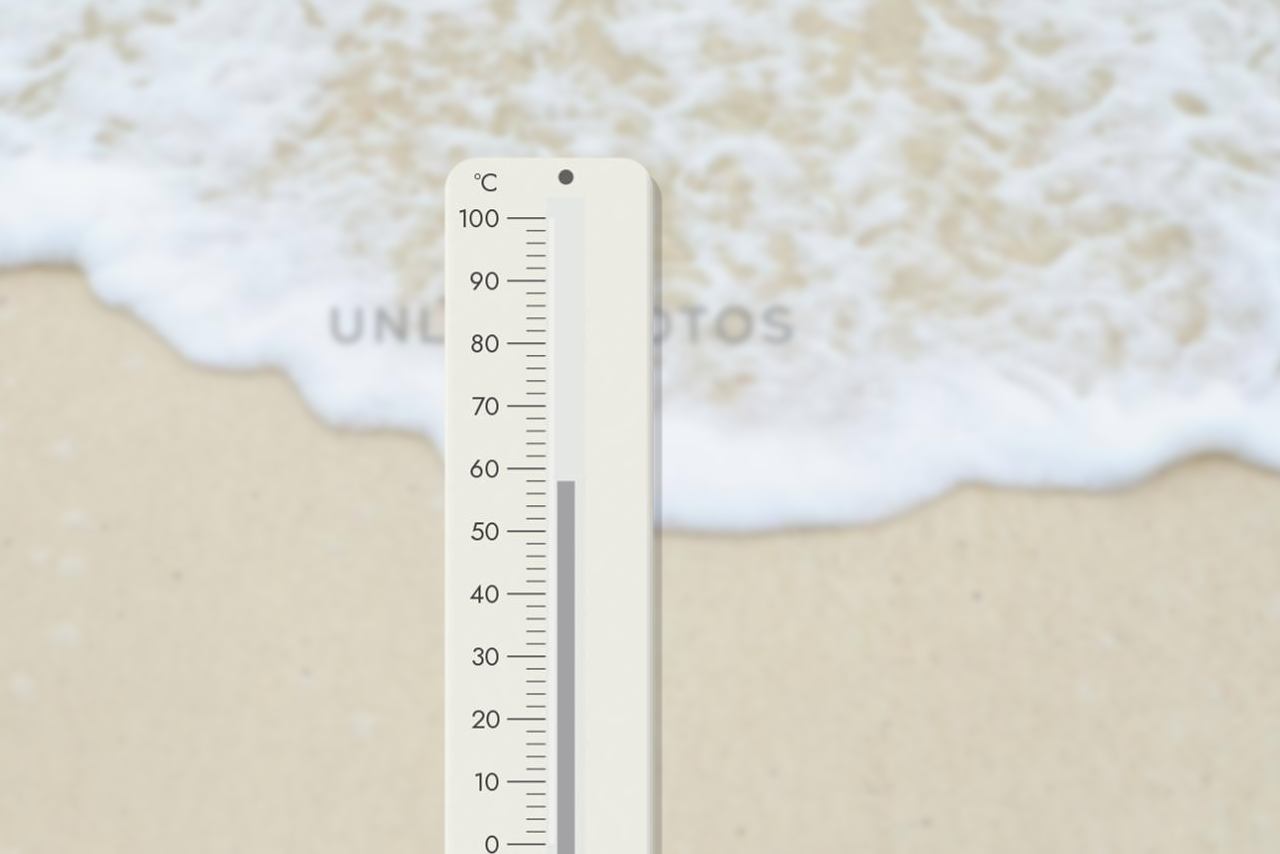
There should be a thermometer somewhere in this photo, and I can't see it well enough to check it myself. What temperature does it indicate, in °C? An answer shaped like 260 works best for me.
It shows 58
